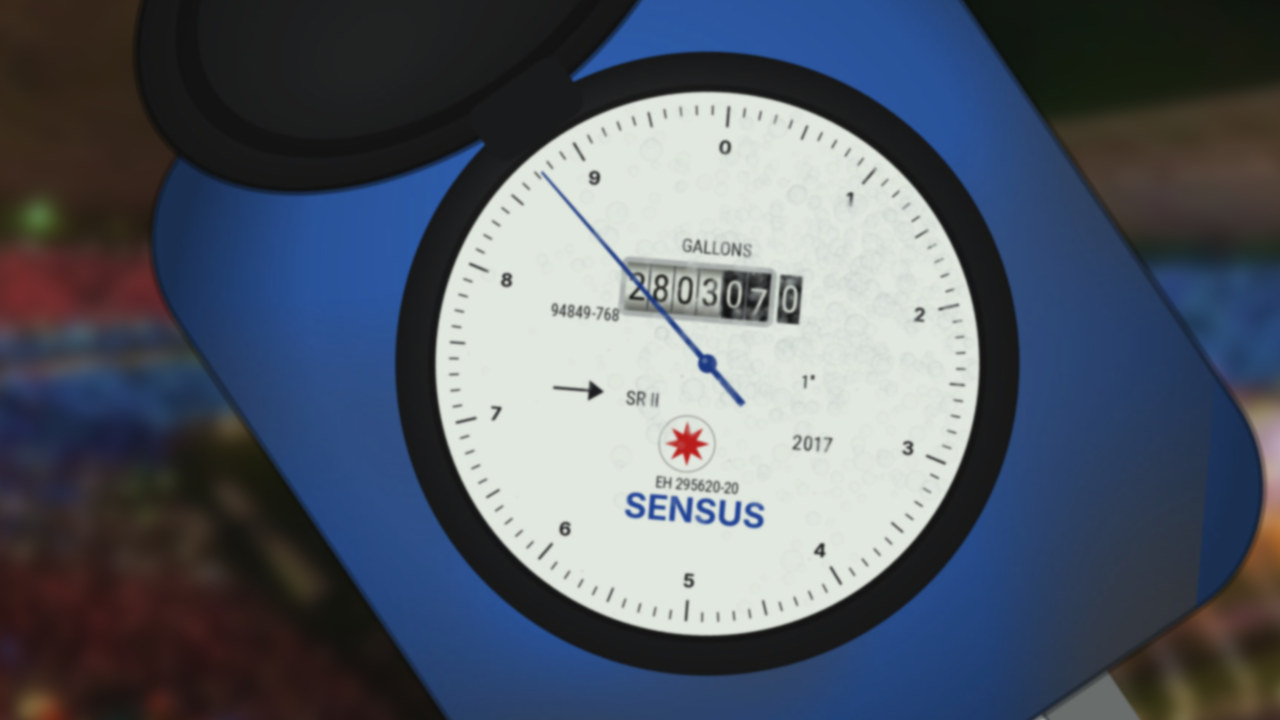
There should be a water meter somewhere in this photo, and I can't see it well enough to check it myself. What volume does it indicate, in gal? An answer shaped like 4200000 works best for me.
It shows 2803068.7
